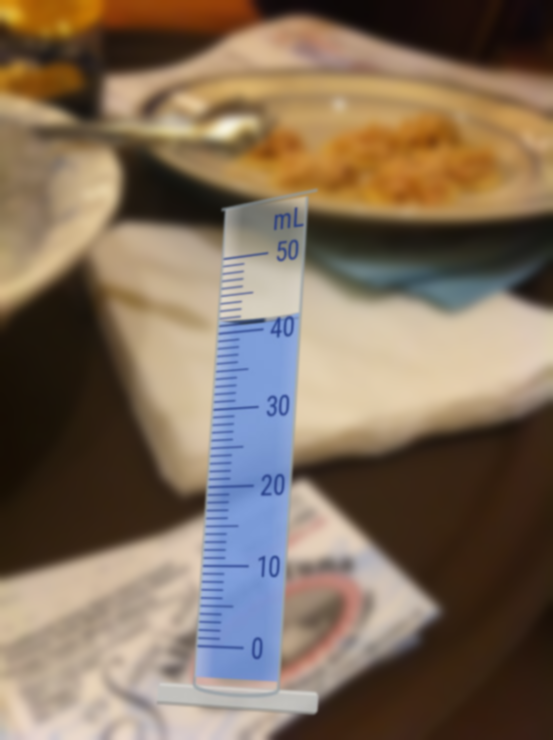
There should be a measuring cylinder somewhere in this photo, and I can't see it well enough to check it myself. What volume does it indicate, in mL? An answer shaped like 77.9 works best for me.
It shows 41
